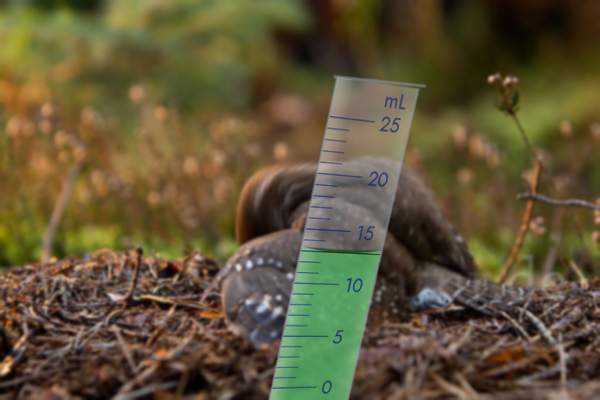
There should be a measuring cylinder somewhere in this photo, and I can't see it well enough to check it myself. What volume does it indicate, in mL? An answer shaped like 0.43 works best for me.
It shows 13
